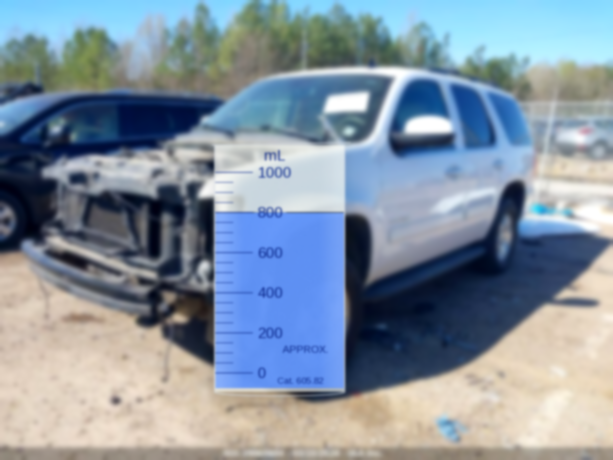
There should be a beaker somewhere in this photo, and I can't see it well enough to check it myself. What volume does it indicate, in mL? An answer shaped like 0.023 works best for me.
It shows 800
